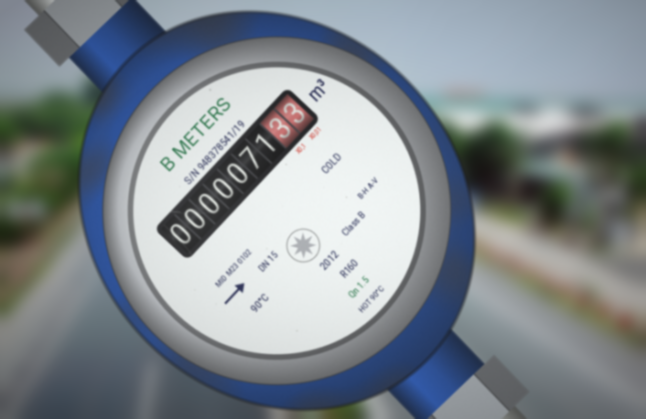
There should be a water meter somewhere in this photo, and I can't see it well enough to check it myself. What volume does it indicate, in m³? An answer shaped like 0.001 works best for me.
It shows 71.33
